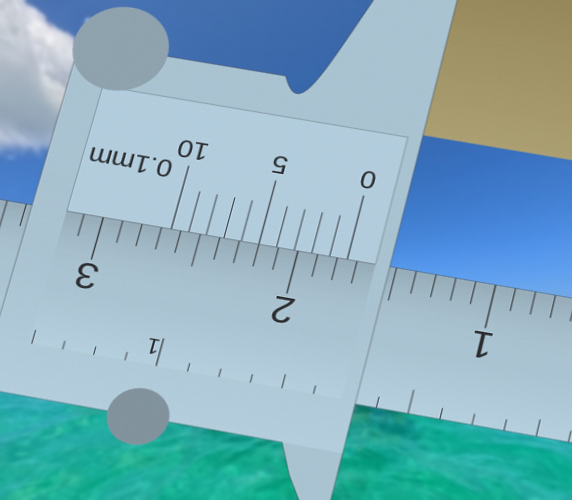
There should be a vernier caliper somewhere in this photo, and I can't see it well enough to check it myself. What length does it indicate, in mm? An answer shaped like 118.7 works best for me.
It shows 17.5
